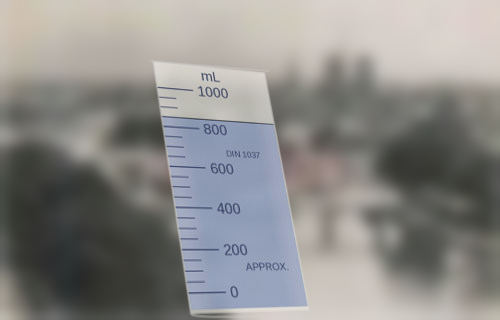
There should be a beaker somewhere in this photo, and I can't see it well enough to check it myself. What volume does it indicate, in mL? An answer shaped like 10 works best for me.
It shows 850
